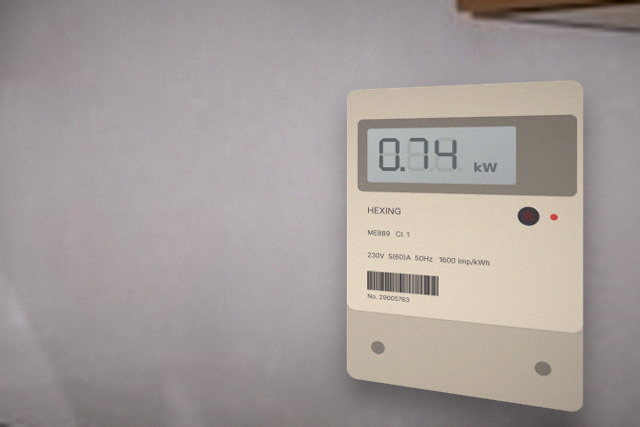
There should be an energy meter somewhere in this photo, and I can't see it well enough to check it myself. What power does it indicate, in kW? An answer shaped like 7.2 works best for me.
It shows 0.74
